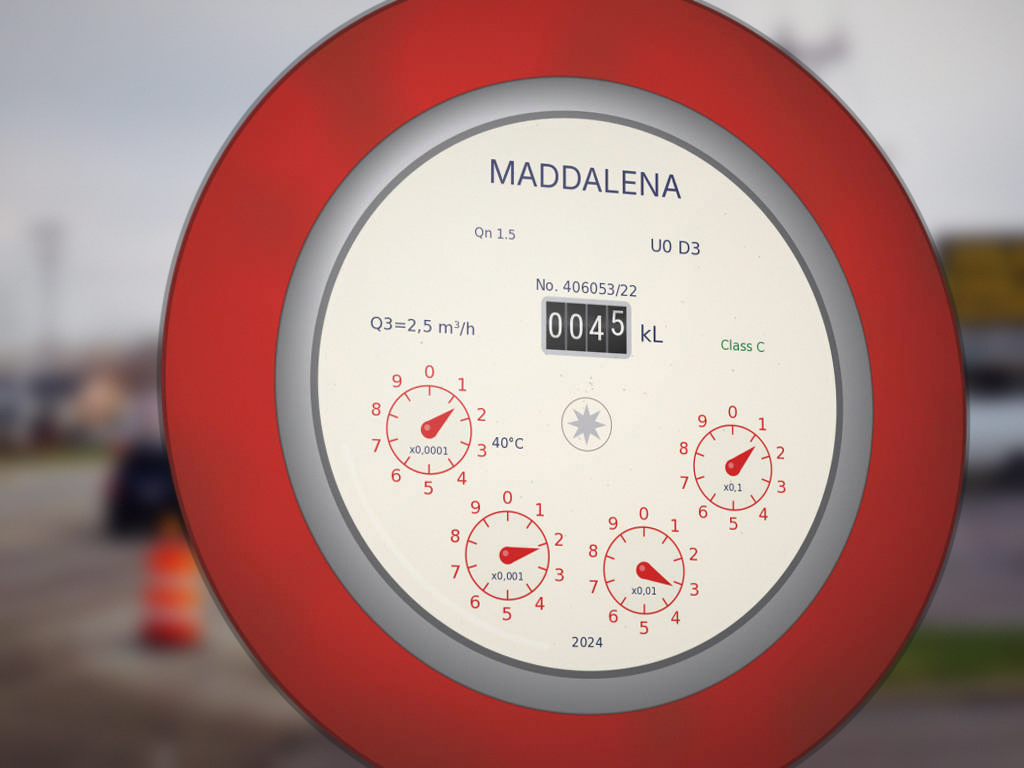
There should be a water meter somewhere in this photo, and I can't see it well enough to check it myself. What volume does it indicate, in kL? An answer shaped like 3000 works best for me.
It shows 45.1321
